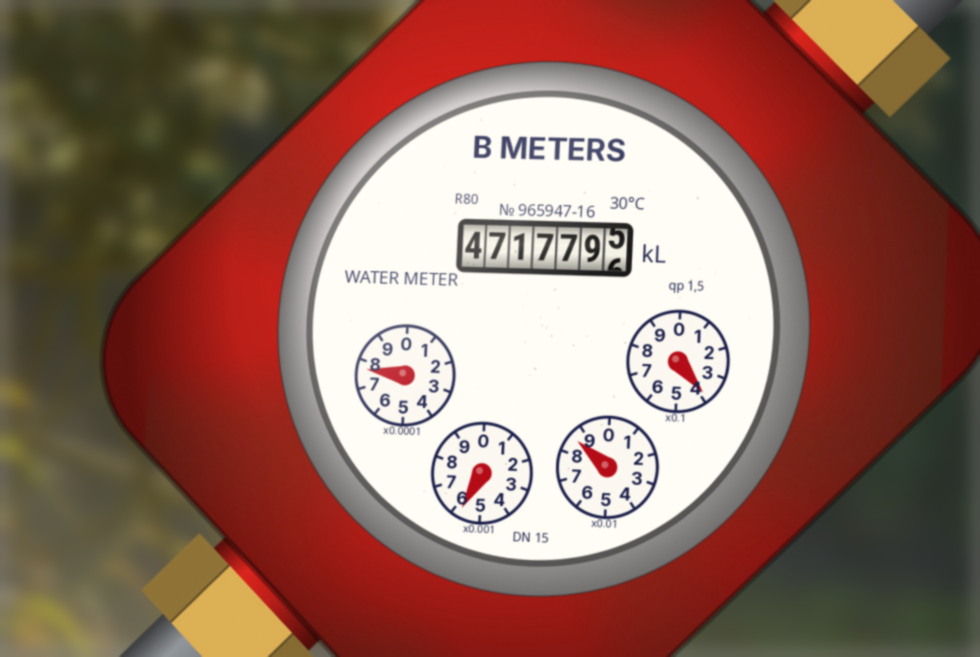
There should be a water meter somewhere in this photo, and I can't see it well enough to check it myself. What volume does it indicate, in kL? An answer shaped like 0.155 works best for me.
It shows 4717795.3857
